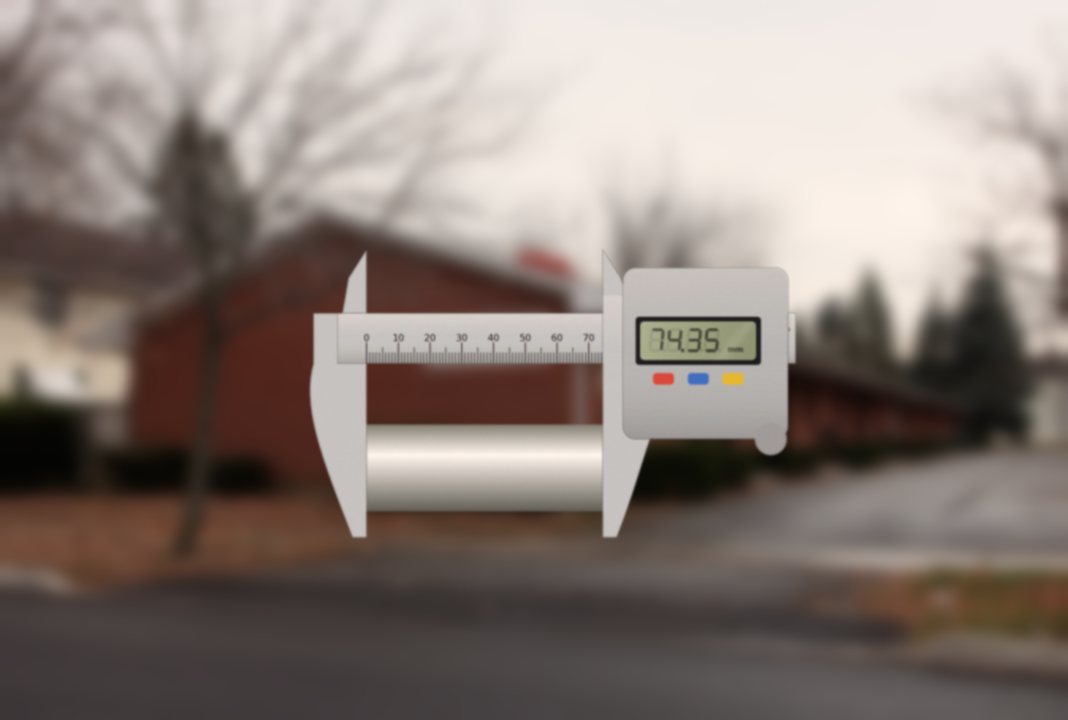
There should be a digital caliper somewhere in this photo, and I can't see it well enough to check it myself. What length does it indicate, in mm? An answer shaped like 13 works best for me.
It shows 74.35
